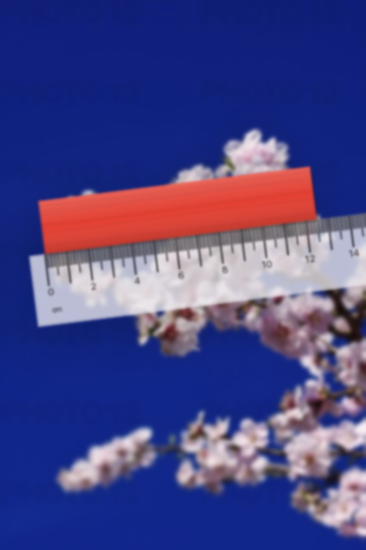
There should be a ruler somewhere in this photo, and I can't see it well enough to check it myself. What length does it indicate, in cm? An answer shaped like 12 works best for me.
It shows 12.5
